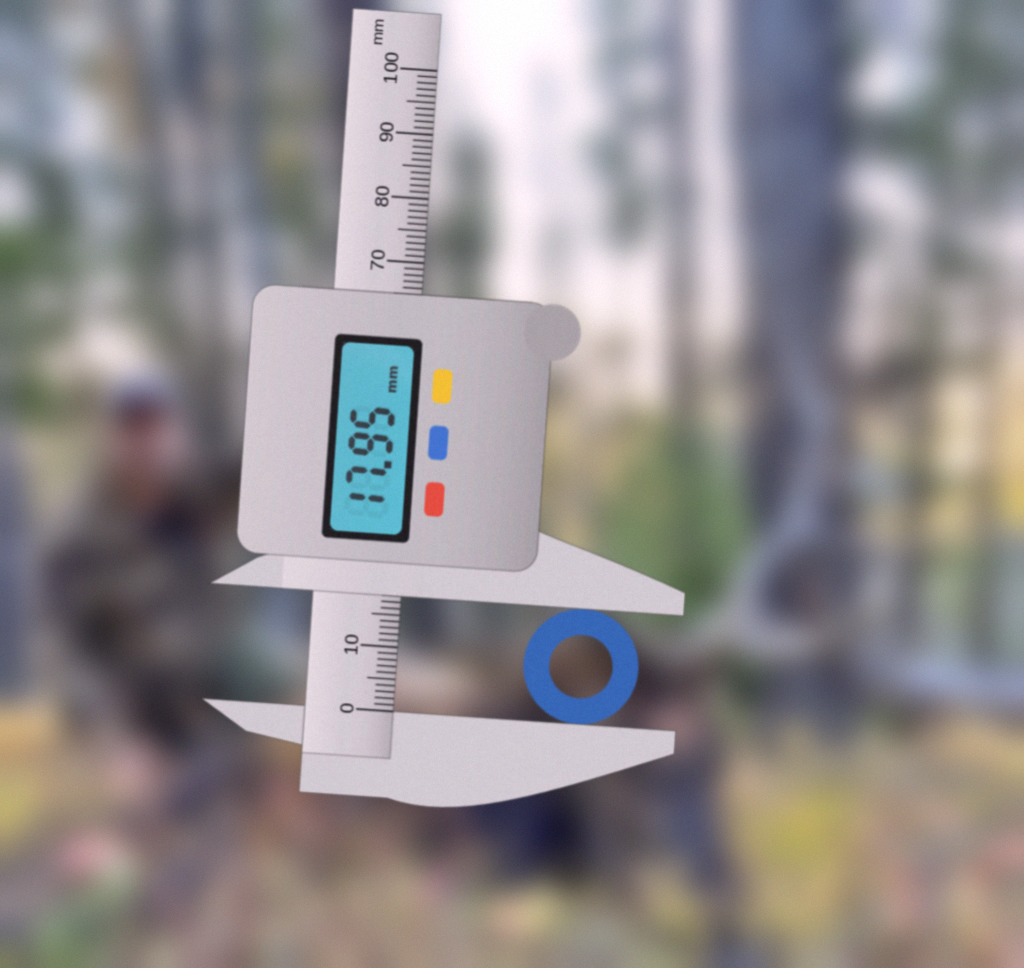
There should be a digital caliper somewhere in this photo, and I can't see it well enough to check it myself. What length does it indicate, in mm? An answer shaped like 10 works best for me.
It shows 17.95
